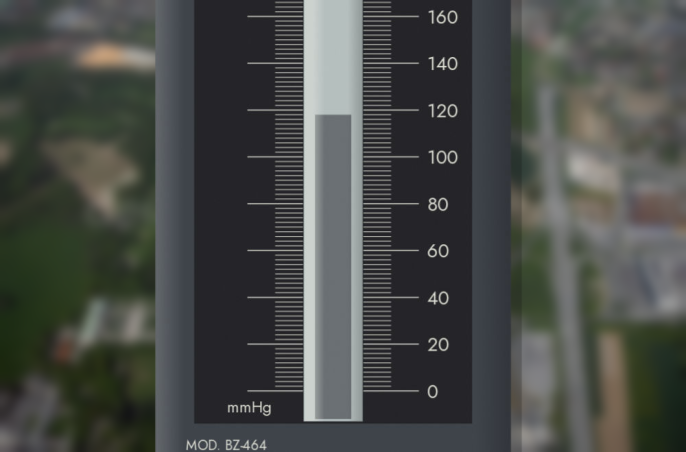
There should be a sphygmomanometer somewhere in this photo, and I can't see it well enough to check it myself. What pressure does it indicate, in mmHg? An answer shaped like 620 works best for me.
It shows 118
